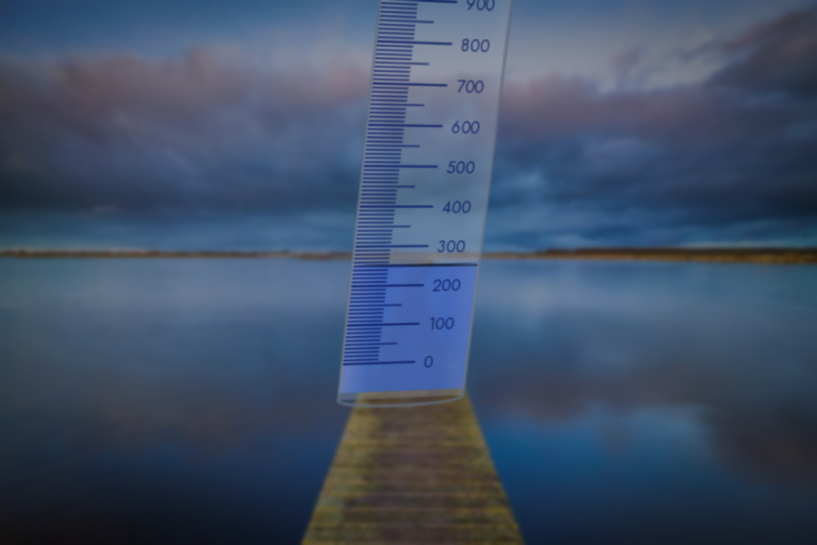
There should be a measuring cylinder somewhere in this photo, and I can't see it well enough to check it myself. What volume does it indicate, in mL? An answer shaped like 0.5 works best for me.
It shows 250
